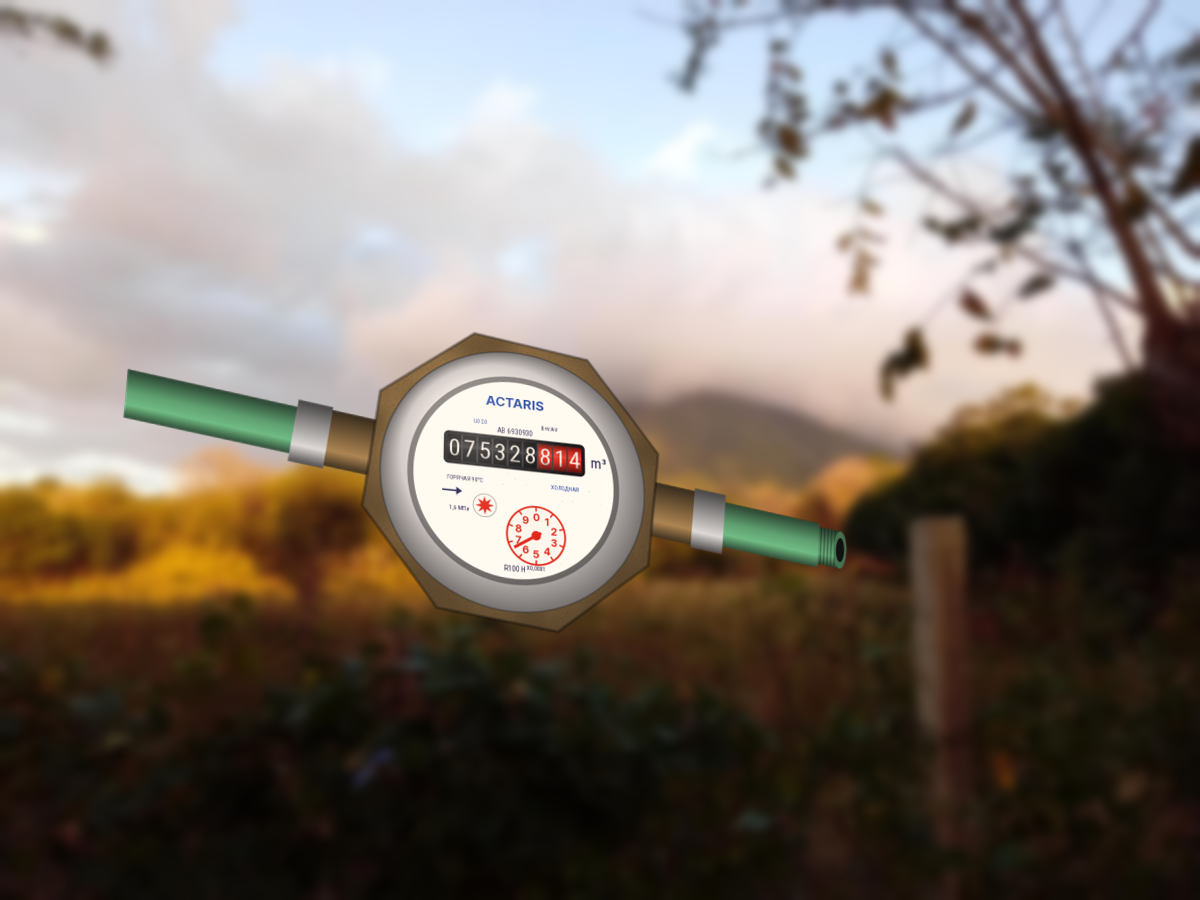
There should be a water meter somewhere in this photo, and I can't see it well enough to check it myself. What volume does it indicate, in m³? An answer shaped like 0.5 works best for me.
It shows 75328.8146
